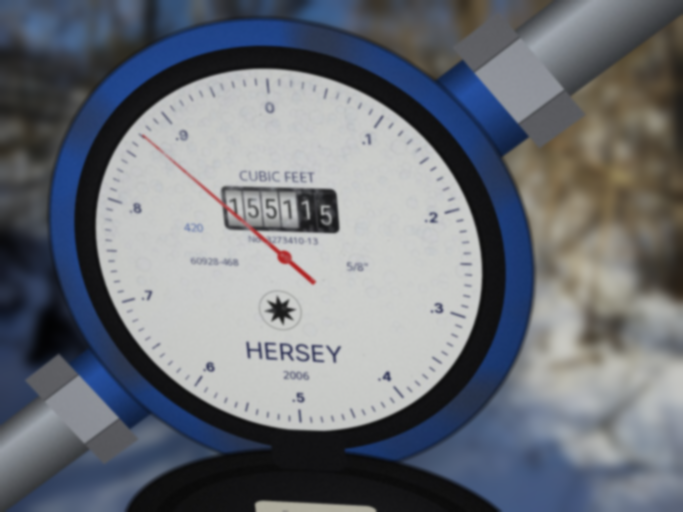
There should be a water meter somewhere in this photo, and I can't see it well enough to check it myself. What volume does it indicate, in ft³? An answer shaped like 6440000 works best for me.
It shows 155114.87
